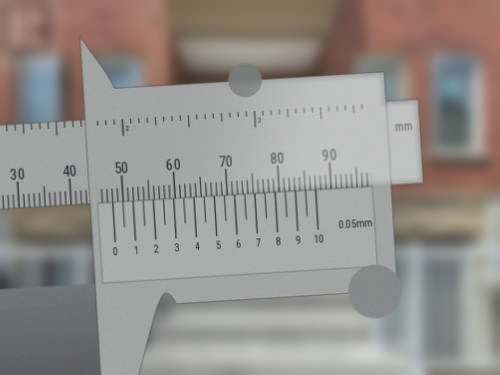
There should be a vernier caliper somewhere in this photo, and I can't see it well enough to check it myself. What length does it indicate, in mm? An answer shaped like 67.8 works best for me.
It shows 48.0
